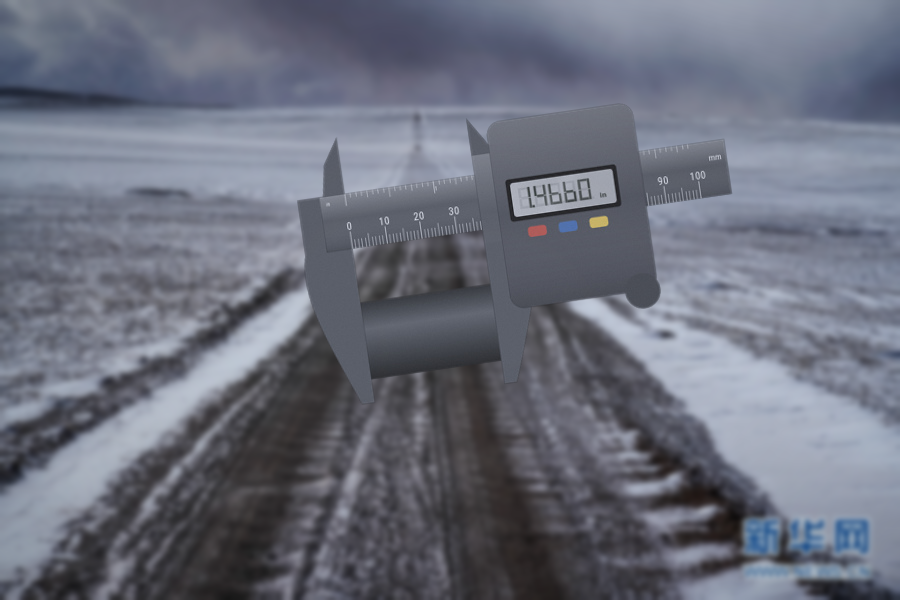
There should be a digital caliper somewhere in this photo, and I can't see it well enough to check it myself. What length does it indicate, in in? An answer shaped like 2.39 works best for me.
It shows 1.4660
